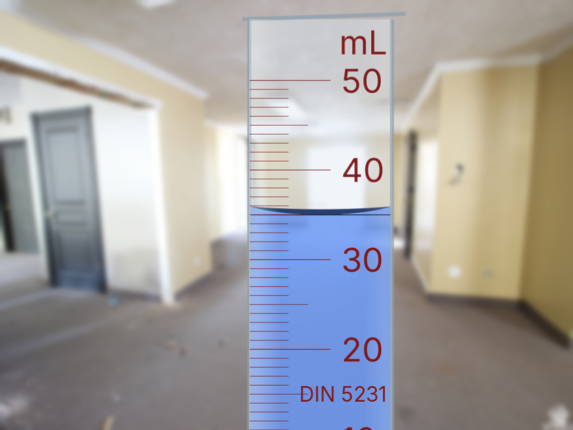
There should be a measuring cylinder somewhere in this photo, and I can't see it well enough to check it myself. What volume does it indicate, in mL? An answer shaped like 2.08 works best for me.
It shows 35
